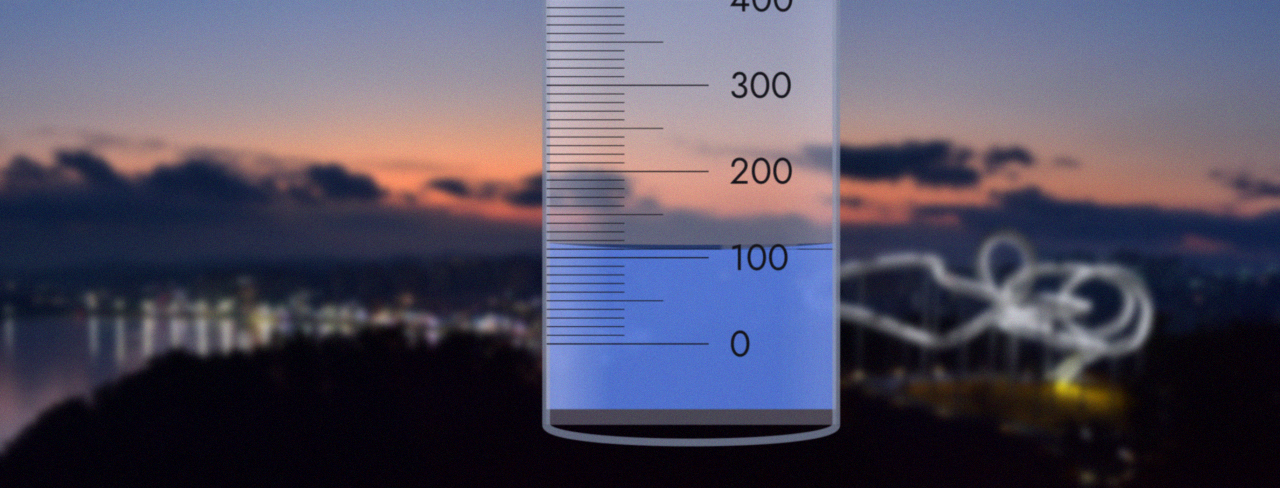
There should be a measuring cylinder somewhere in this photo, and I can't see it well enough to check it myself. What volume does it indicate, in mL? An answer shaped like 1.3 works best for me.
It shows 110
